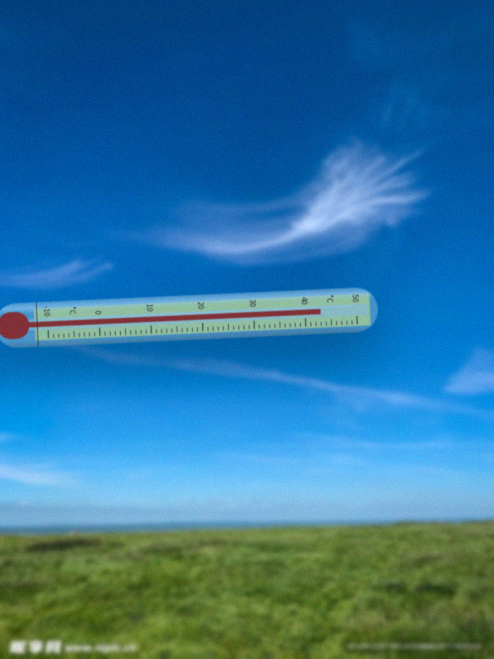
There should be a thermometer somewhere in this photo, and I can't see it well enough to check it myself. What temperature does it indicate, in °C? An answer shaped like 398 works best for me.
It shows 43
